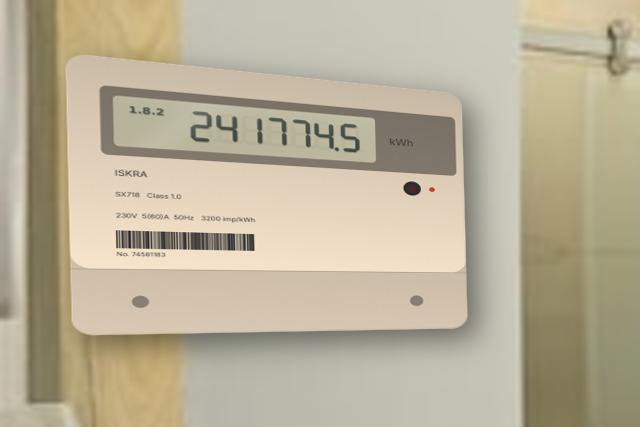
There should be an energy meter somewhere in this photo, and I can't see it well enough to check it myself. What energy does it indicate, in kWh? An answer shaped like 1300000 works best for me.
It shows 241774.5
